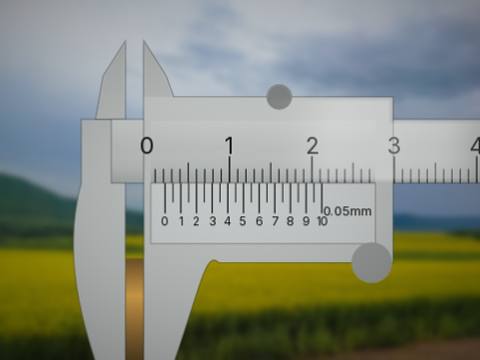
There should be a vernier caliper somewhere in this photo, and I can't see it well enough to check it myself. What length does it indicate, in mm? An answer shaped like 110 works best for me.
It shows 2.2
